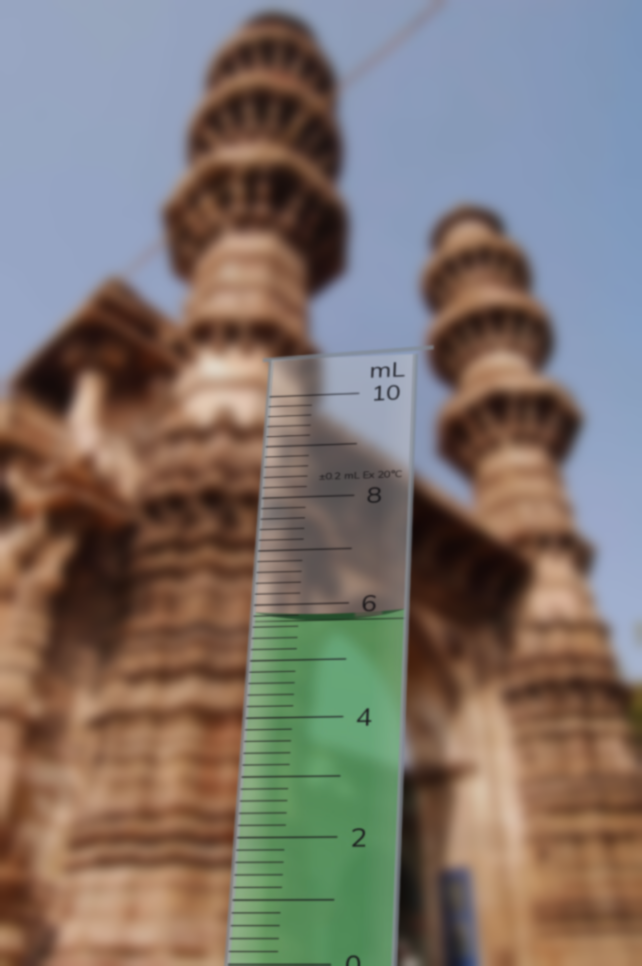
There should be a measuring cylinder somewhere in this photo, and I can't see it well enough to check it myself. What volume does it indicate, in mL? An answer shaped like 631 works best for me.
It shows 5.7
